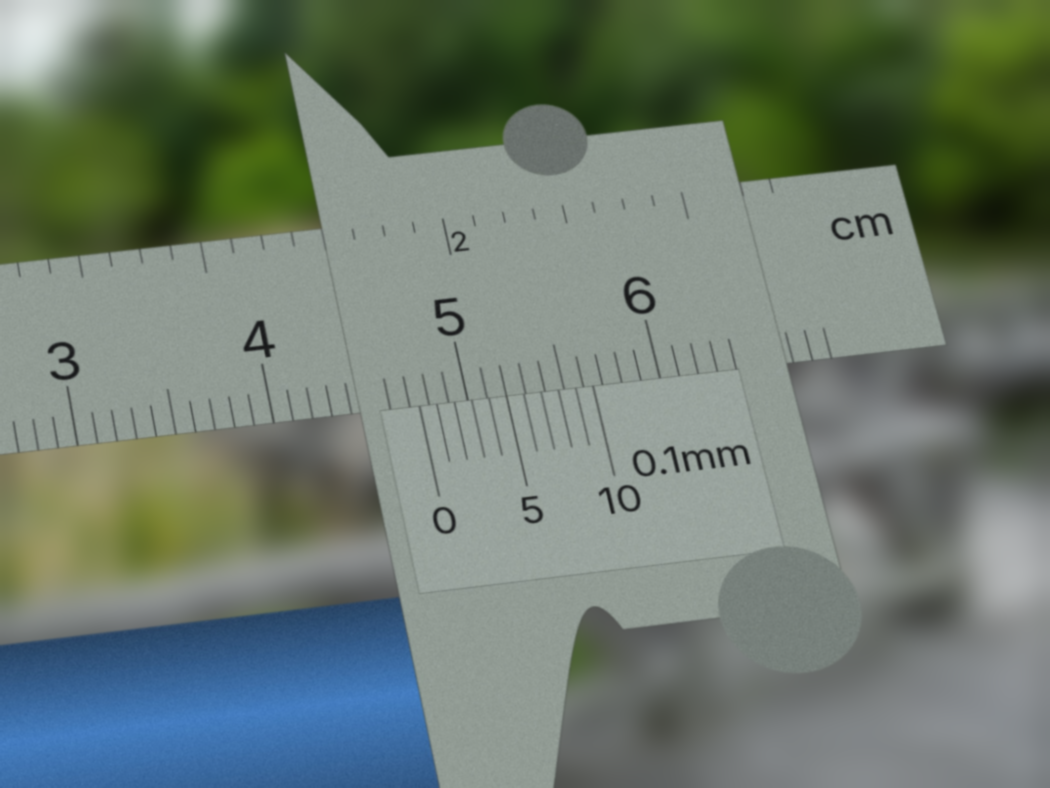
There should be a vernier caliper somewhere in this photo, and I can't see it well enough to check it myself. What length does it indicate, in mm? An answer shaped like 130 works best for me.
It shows 47.5
